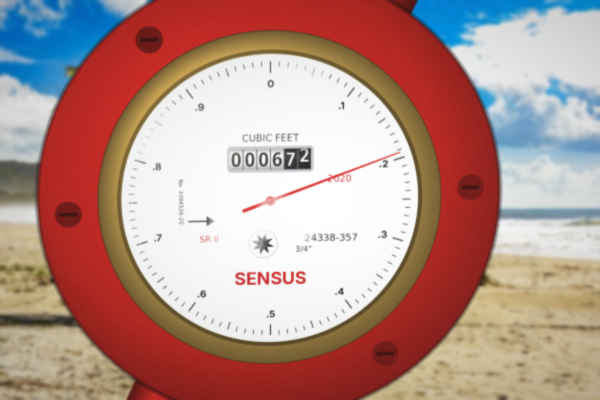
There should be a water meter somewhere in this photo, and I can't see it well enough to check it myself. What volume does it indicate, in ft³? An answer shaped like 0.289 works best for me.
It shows 672.19
